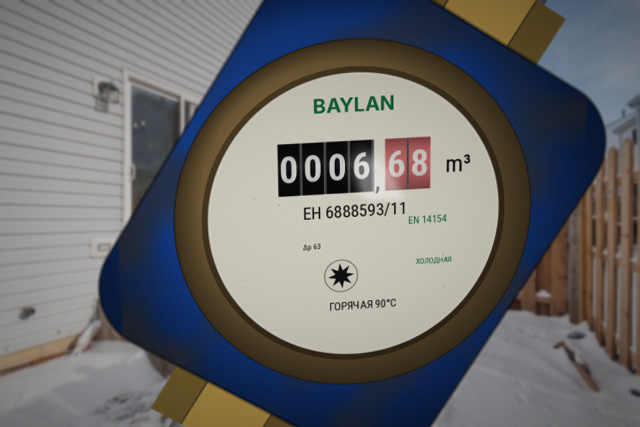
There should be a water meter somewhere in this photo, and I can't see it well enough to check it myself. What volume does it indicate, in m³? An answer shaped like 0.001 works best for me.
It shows 6.68
